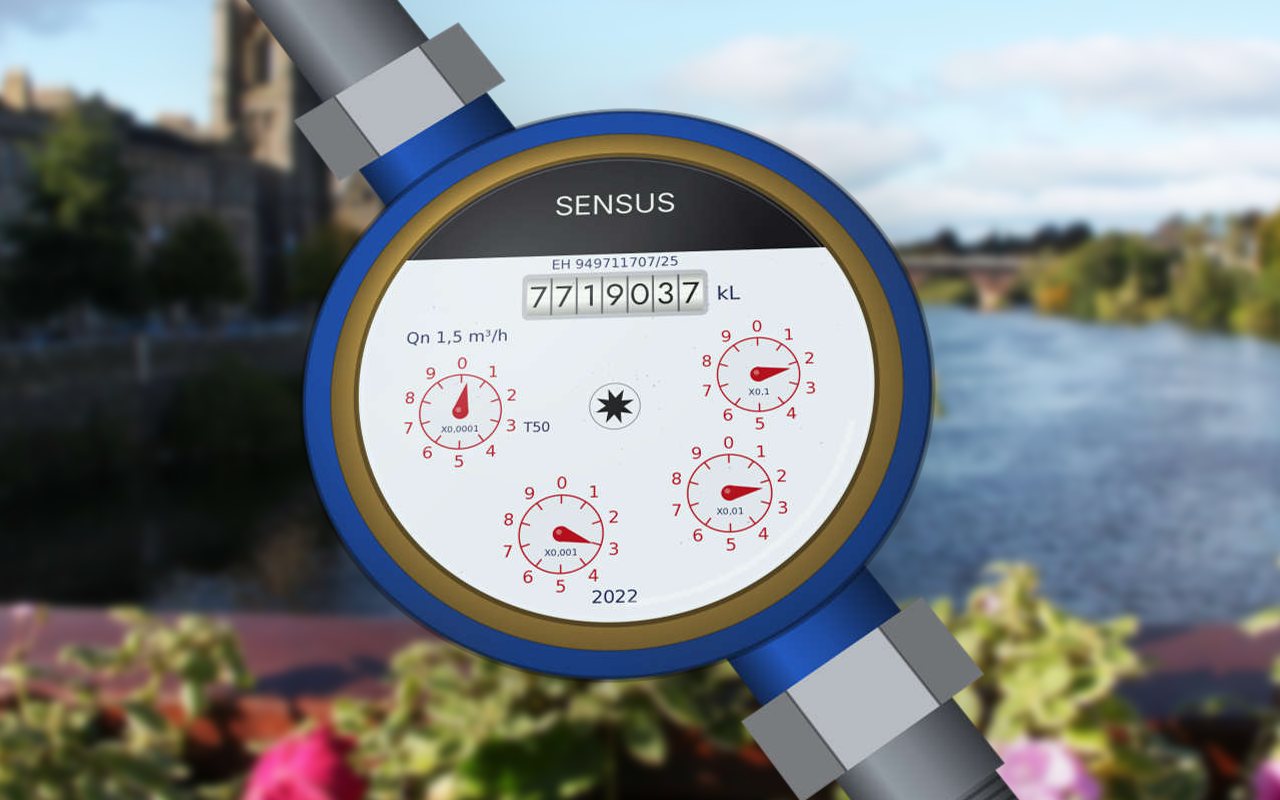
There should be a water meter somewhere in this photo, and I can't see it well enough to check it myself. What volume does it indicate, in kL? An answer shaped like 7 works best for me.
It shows 7719037.2230
